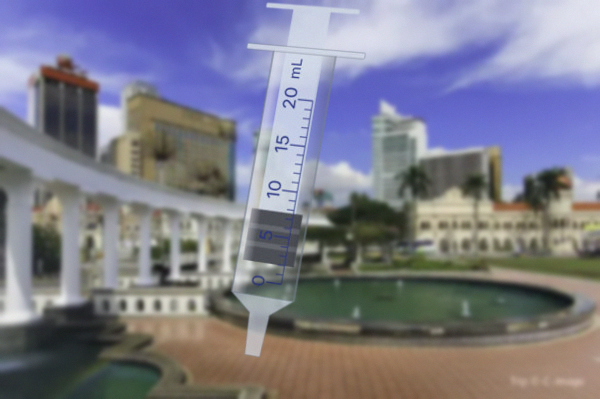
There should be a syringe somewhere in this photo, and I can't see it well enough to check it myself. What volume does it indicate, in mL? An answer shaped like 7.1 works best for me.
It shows 2
